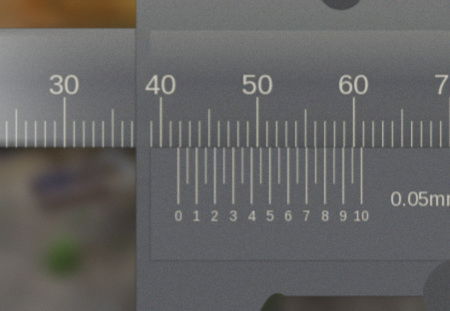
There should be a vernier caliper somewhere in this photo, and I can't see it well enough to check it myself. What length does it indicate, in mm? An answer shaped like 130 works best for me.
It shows 41.8
